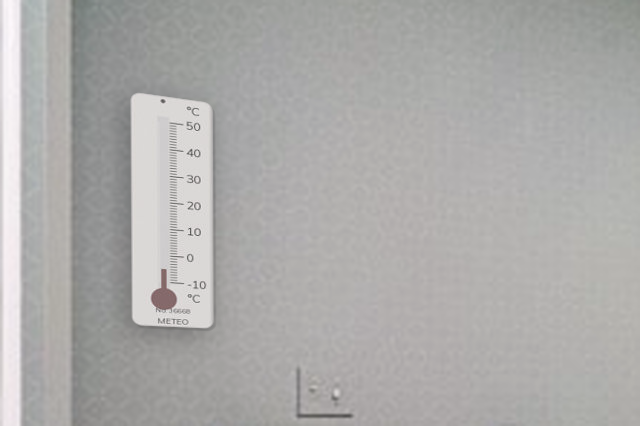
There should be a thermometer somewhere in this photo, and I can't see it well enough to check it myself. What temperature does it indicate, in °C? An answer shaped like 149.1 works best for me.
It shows -5
